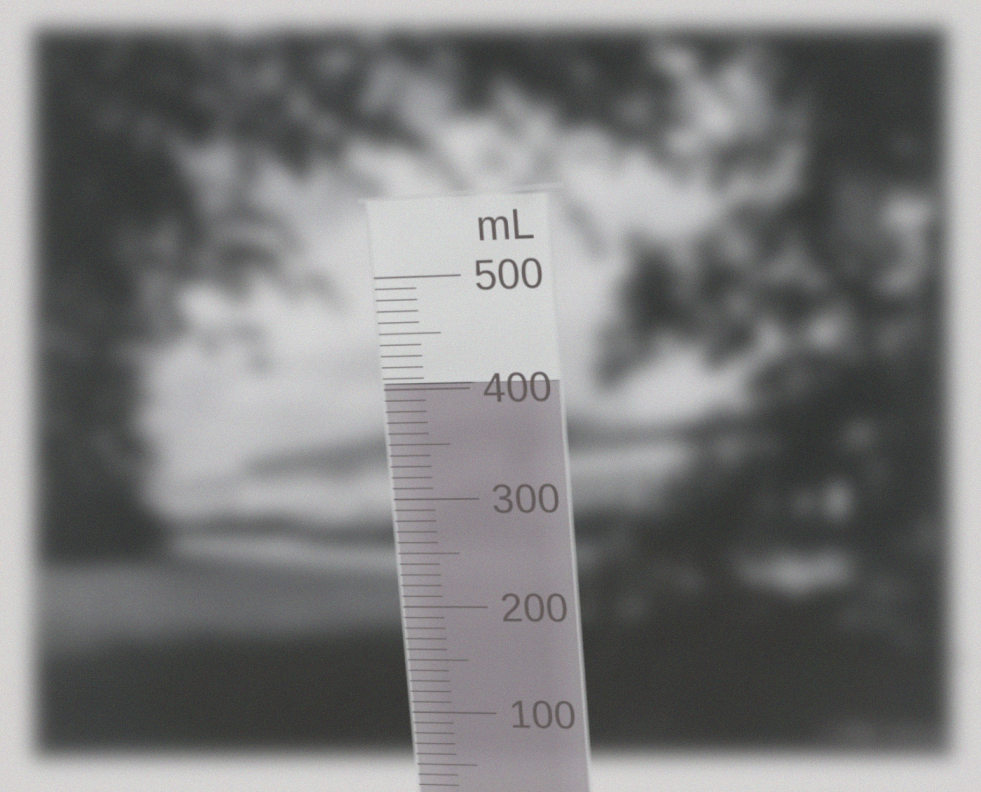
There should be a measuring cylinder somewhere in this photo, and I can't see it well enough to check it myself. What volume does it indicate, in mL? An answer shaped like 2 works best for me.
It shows 405
